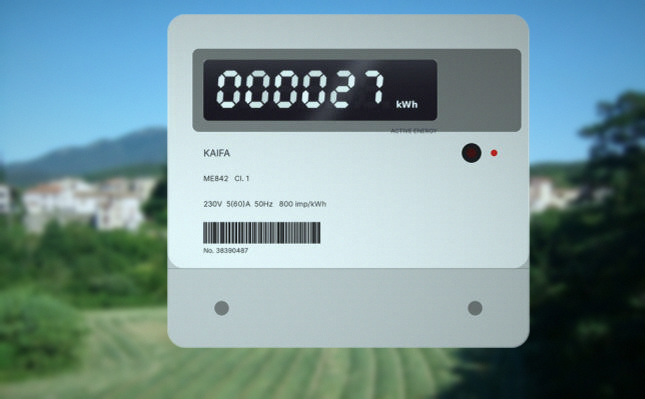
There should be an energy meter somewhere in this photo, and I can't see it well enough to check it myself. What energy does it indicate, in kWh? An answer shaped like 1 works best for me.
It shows 27
